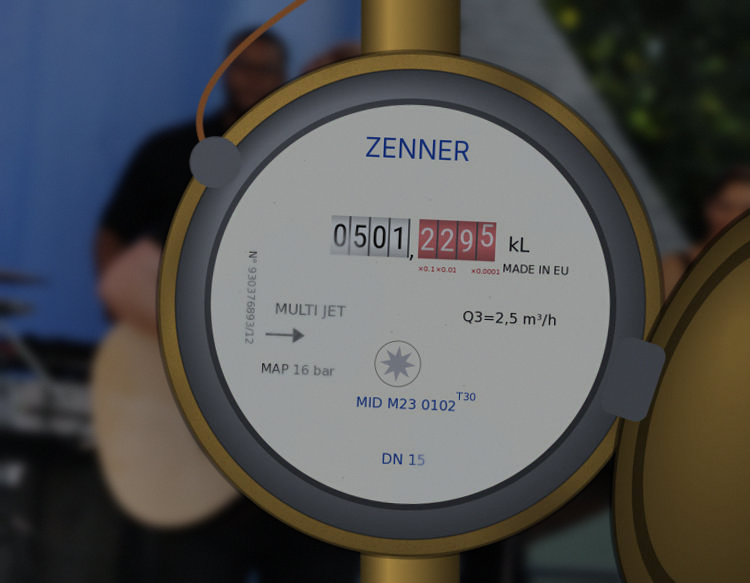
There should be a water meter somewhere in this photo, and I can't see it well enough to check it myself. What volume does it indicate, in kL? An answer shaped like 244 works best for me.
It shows 501.2295
